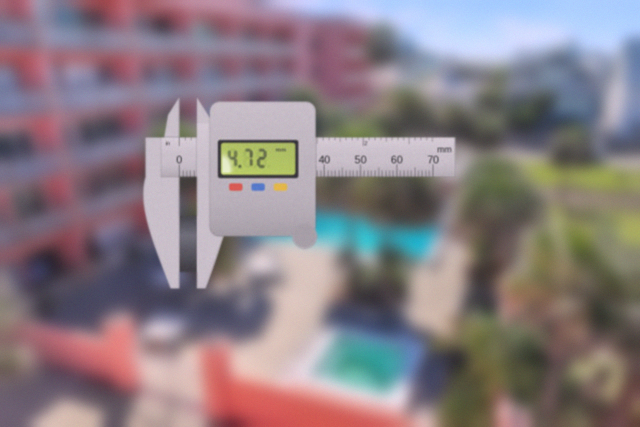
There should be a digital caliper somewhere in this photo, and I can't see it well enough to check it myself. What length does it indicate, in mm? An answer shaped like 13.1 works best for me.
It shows 4.72
